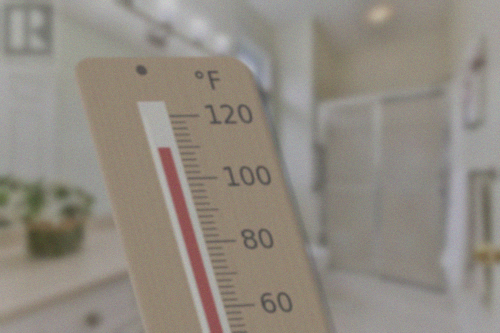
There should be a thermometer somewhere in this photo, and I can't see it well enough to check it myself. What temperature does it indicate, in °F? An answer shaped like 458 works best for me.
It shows 110
